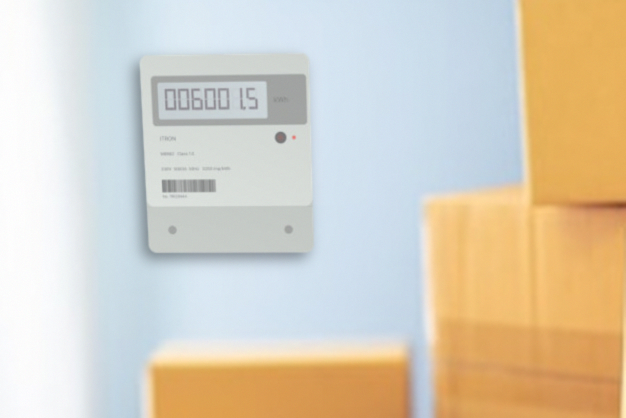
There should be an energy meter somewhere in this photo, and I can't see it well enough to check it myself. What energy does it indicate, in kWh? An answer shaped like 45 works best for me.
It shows 6001.5
